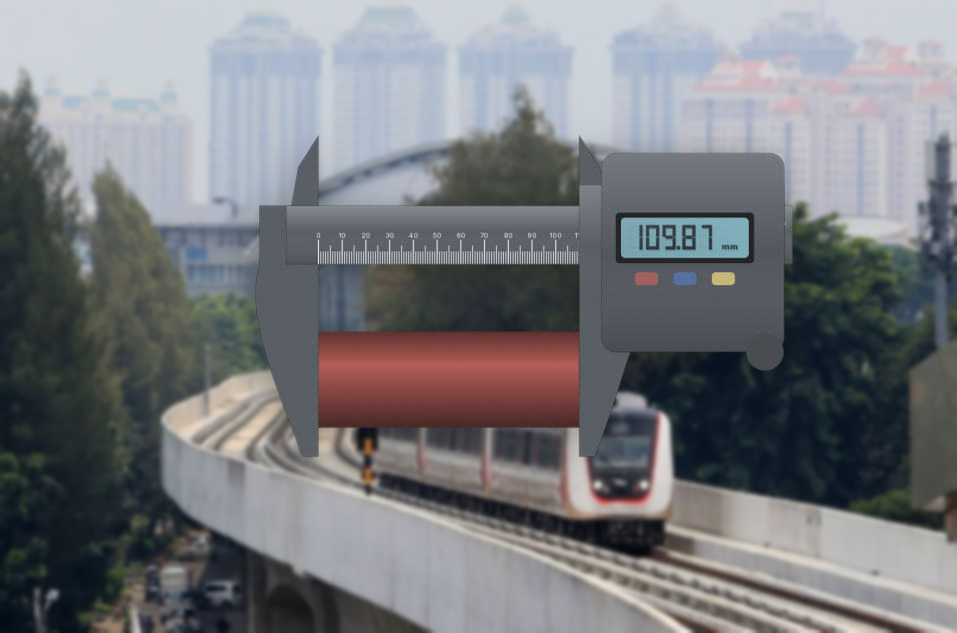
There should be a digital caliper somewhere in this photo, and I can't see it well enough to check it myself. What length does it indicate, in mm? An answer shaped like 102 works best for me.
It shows 109.87
